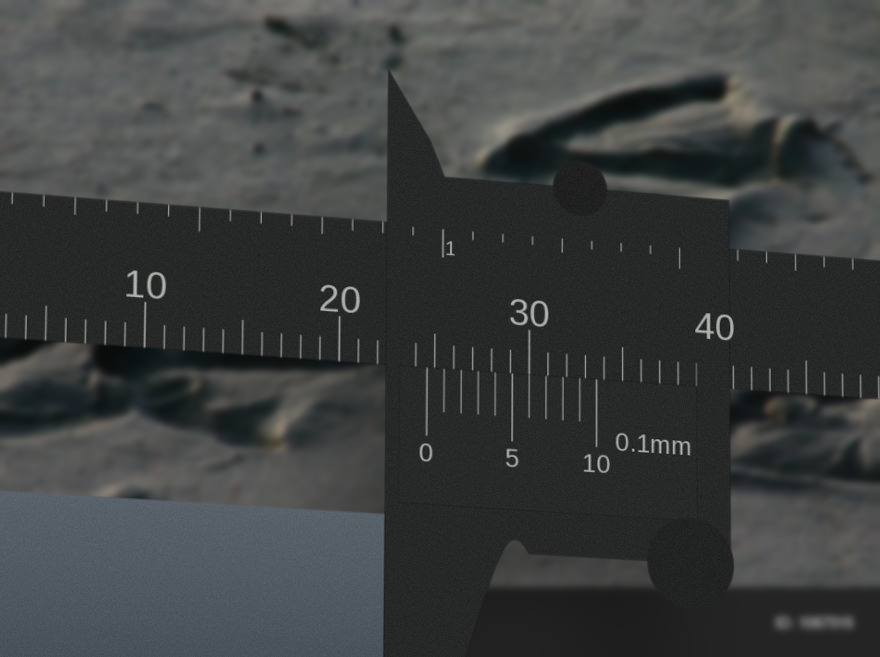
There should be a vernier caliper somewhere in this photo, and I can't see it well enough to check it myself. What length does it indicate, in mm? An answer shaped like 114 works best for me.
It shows 24.6
